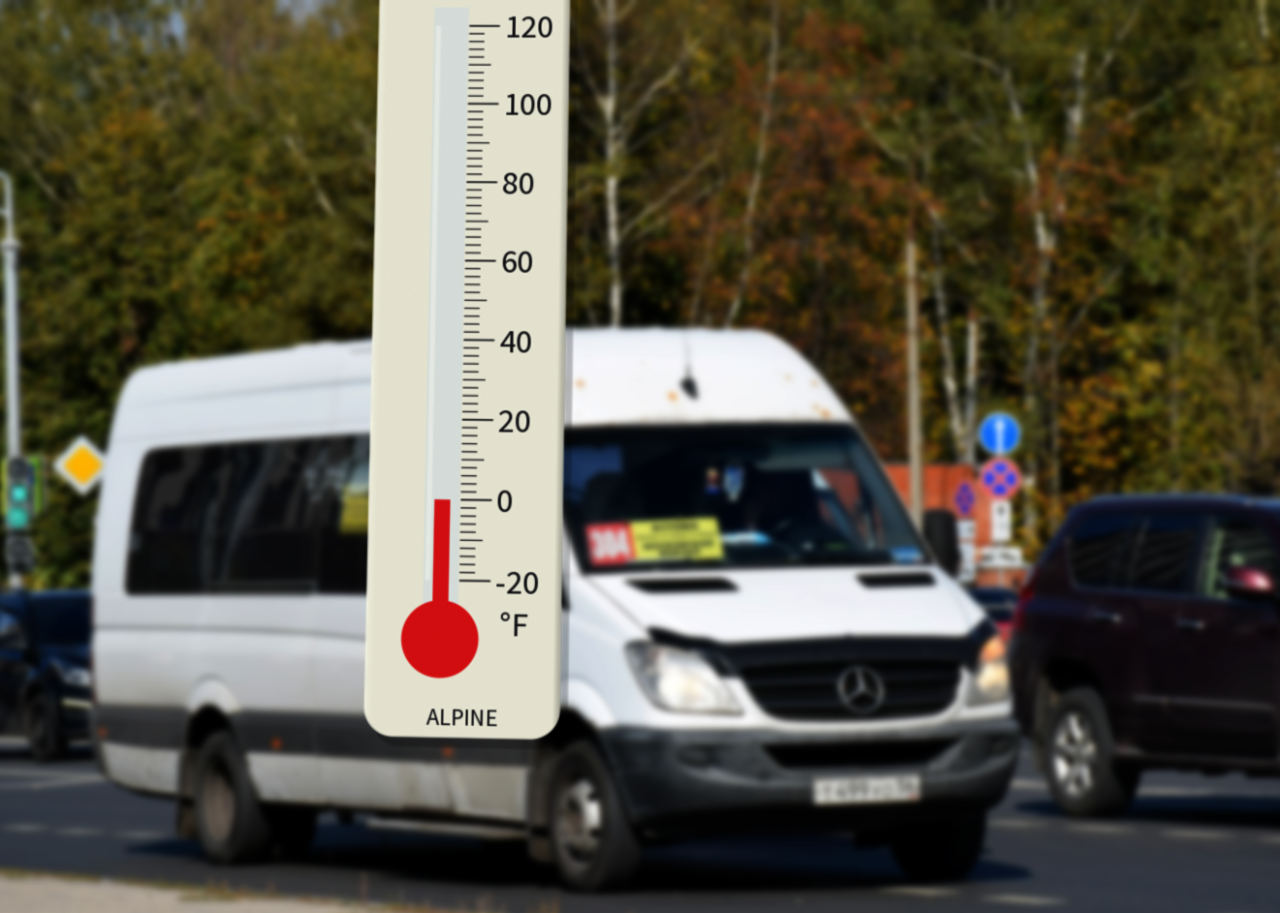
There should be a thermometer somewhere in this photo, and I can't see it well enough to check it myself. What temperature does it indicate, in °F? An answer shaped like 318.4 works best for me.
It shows 0
